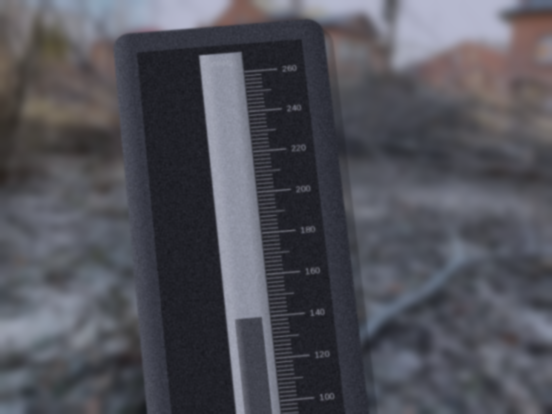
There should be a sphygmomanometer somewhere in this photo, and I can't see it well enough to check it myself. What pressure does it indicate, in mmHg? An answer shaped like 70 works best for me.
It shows 140
